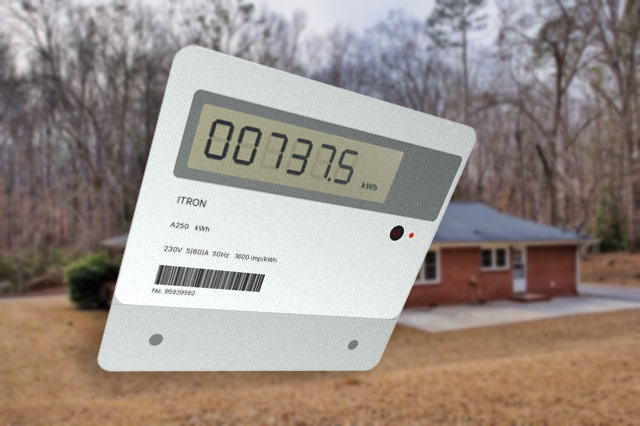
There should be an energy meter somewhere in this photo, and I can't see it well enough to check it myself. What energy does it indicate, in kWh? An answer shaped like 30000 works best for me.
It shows 737.5
